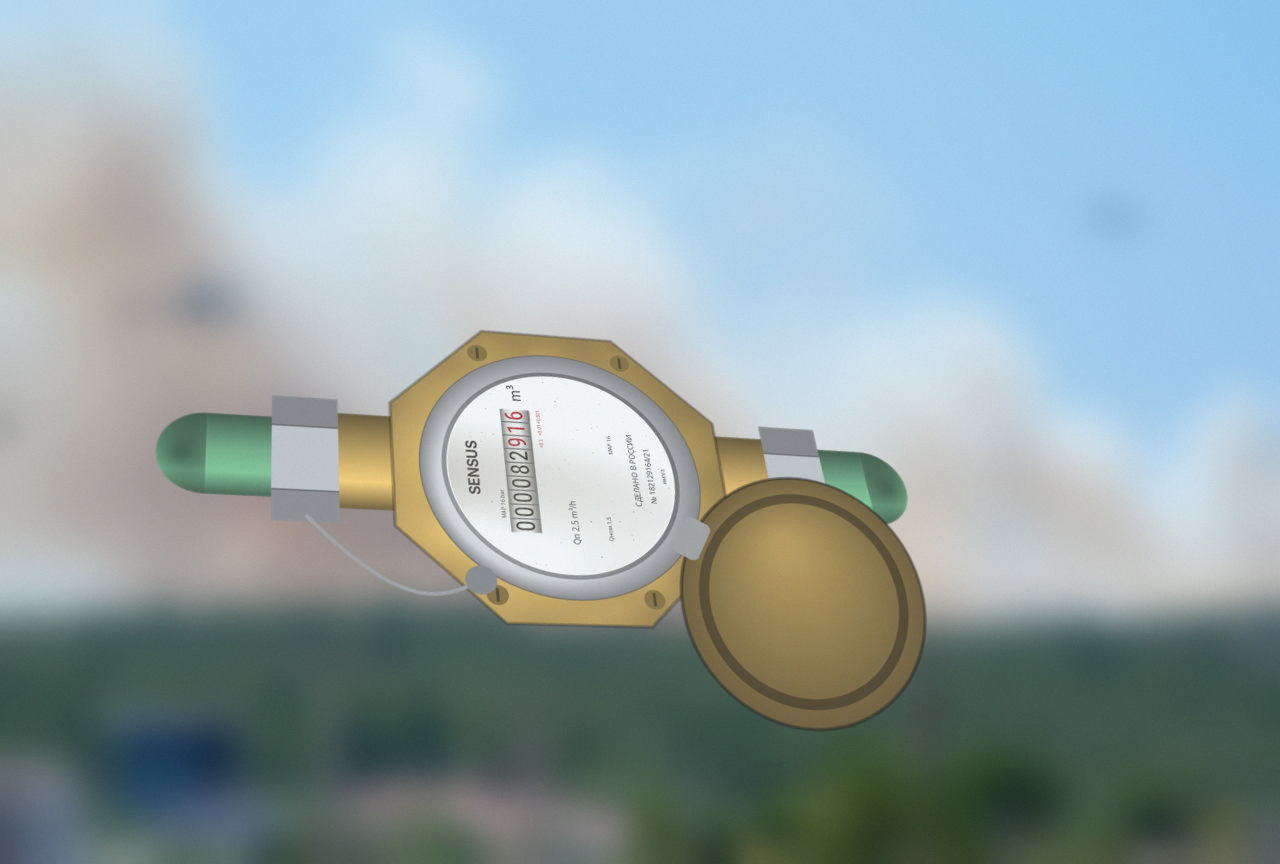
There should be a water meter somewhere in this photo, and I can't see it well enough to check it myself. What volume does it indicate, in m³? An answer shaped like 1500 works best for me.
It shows 82.916
